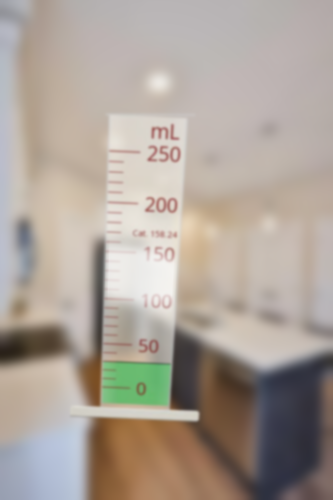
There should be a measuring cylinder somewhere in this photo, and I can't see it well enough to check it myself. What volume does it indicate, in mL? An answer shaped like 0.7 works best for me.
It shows 30
